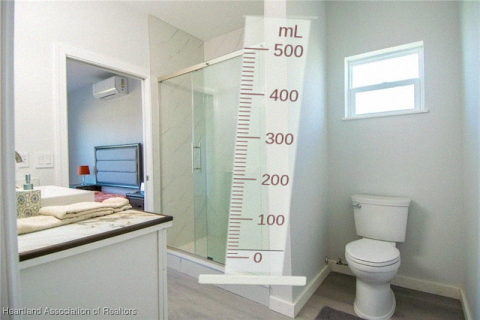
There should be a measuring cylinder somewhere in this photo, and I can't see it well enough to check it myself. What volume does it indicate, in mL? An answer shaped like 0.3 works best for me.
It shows 20
